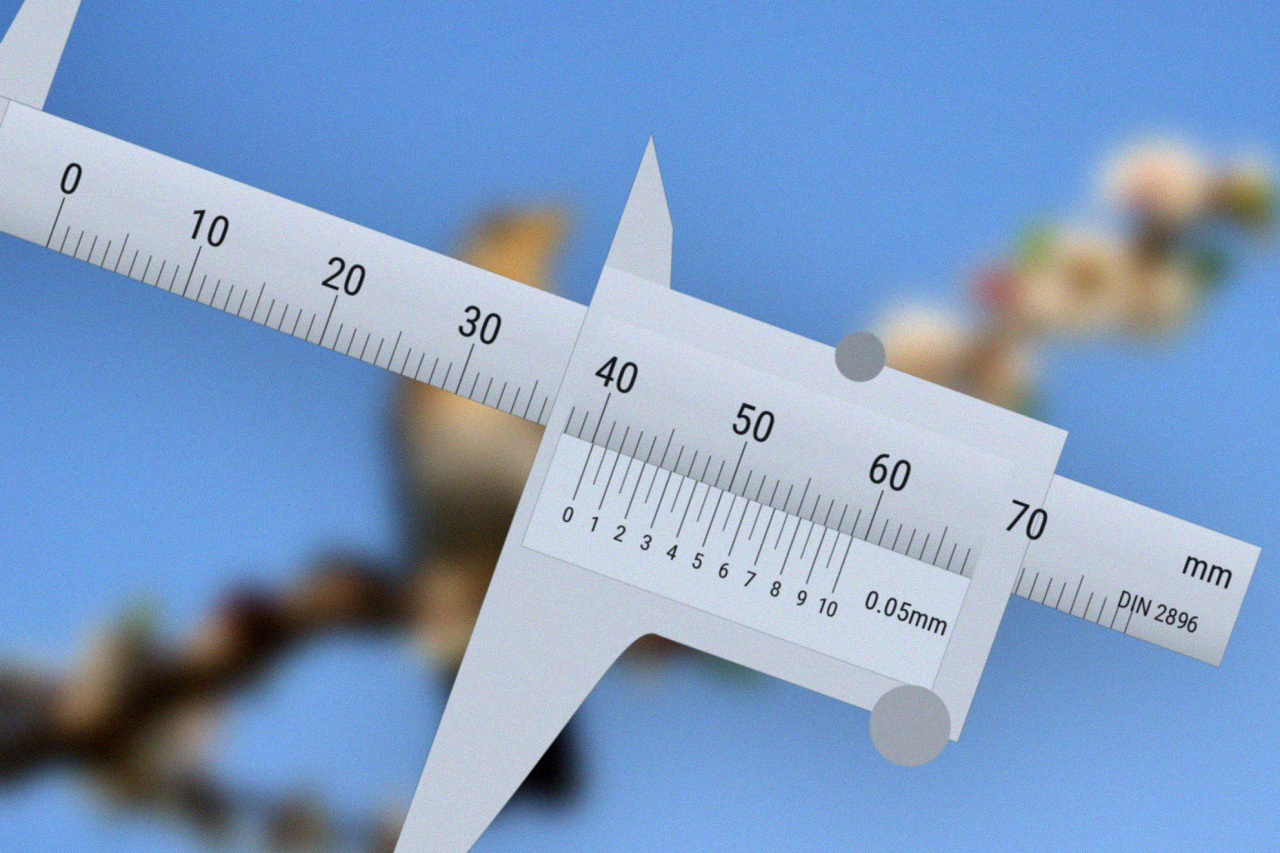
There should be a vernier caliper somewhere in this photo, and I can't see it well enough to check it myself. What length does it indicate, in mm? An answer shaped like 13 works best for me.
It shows 40.1
